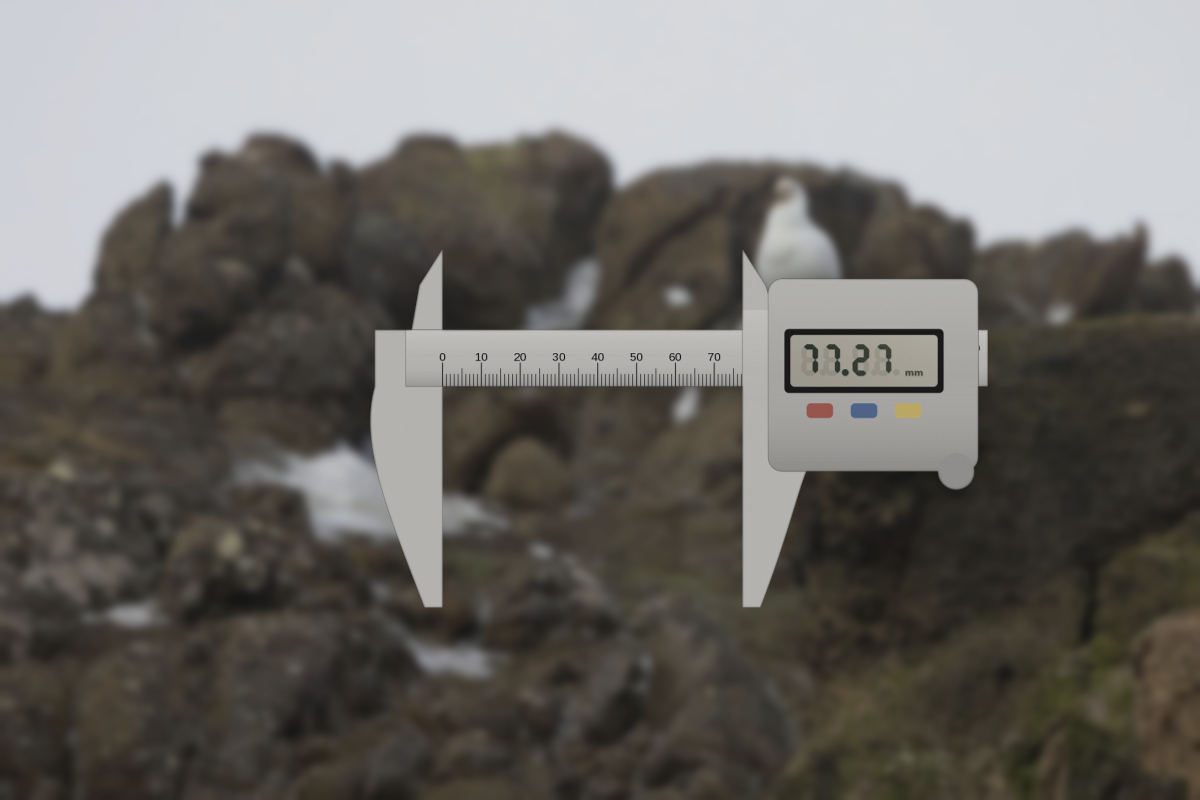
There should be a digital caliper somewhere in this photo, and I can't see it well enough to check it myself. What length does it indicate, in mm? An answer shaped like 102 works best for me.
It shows 77.27
